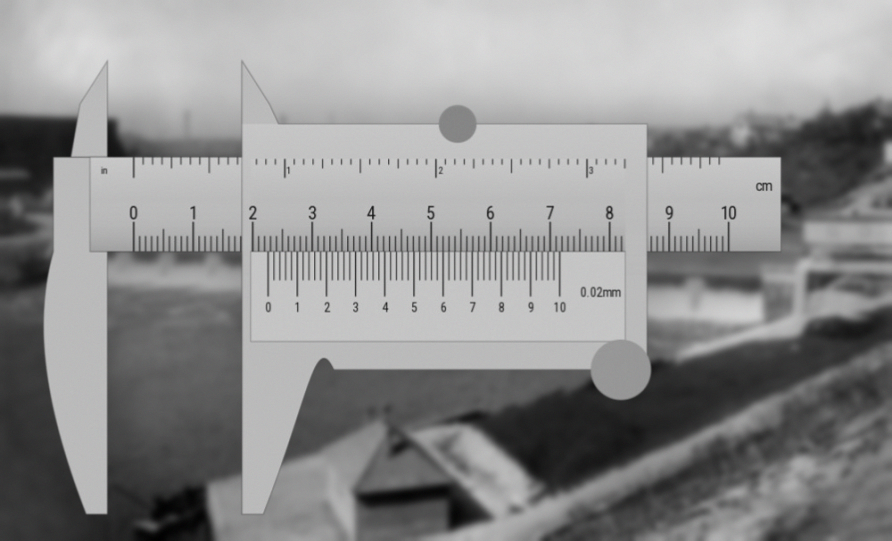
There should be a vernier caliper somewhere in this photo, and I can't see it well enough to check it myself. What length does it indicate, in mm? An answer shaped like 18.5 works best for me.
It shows 22.6
